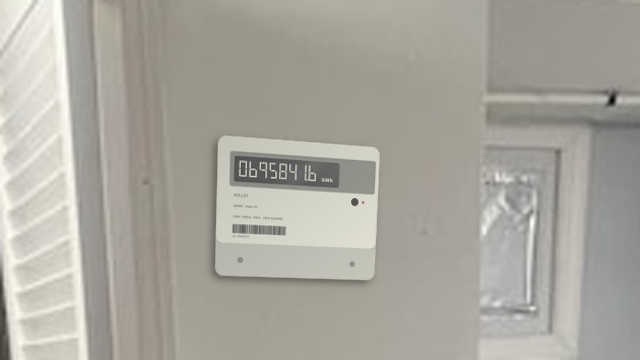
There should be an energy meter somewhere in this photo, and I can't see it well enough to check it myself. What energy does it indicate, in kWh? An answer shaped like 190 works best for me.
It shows 695841.6
